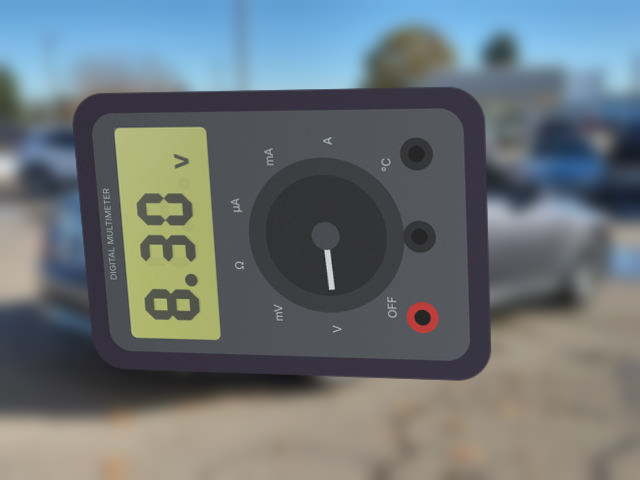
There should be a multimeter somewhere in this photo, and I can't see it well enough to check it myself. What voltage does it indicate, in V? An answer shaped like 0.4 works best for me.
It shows 8.30
